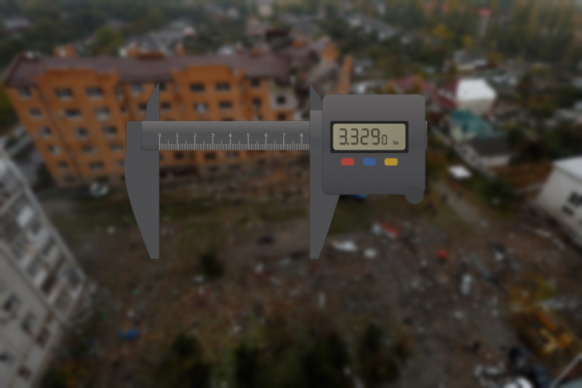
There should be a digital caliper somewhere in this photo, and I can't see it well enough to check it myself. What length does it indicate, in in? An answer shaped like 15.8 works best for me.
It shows 3.3290
